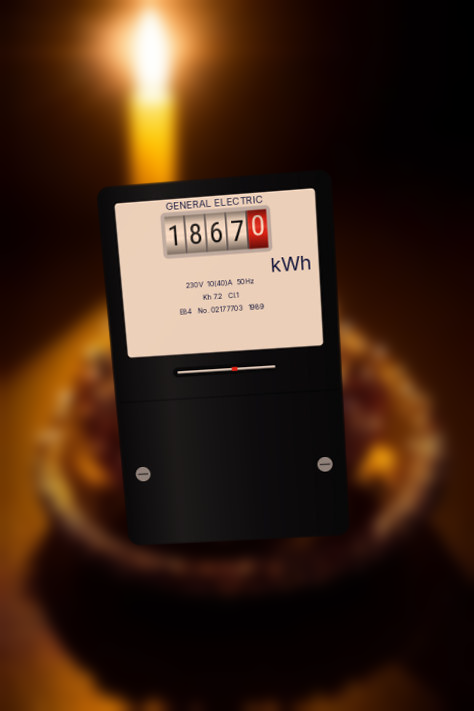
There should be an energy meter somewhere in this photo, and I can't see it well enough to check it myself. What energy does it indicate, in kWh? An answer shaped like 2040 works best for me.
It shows 1867.0
